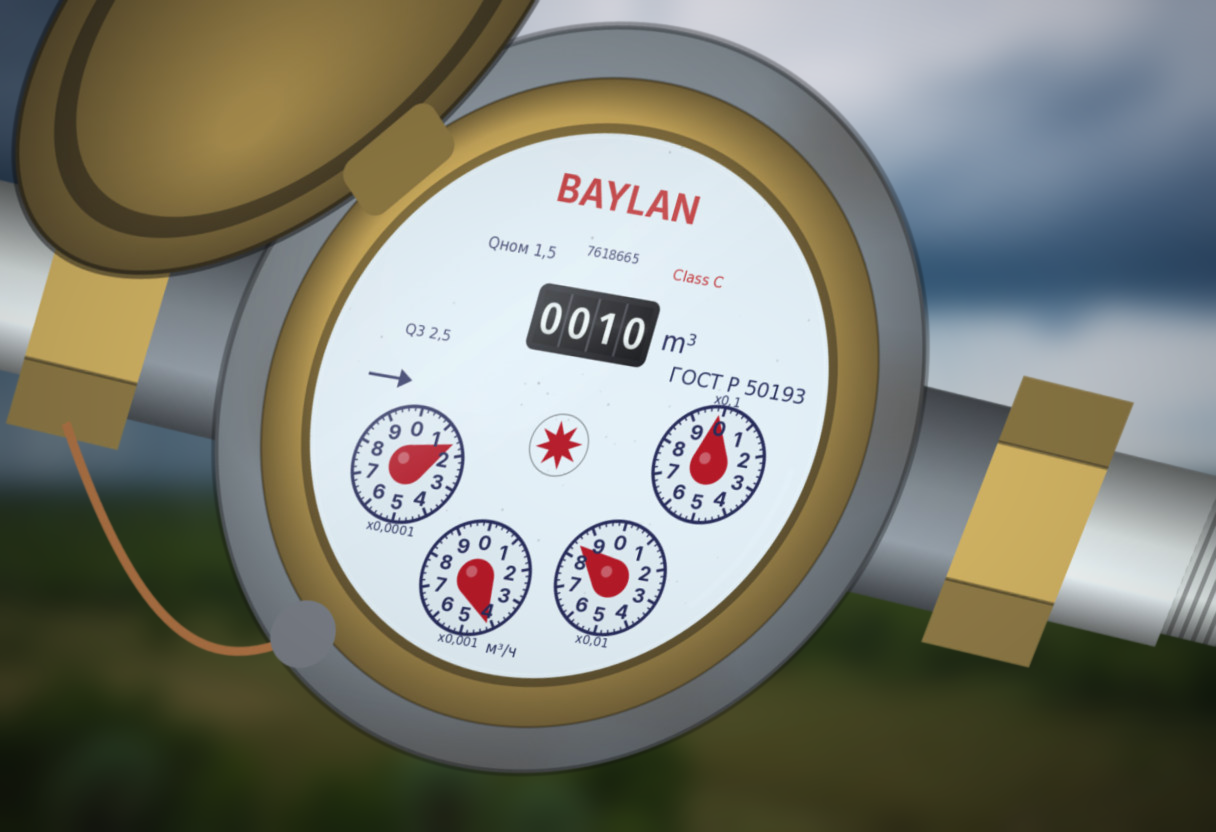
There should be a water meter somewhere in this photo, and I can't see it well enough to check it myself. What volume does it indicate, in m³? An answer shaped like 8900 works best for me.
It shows 9.9841
